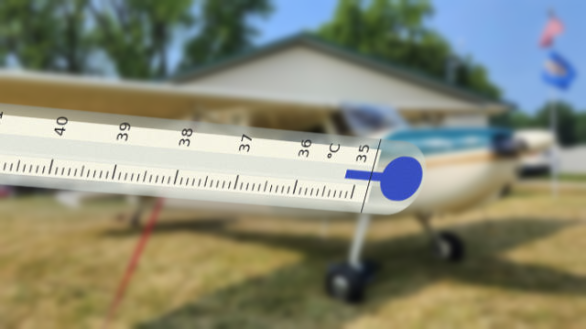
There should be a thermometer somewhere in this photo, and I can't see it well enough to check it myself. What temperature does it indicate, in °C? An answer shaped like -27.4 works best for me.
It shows 35.2
